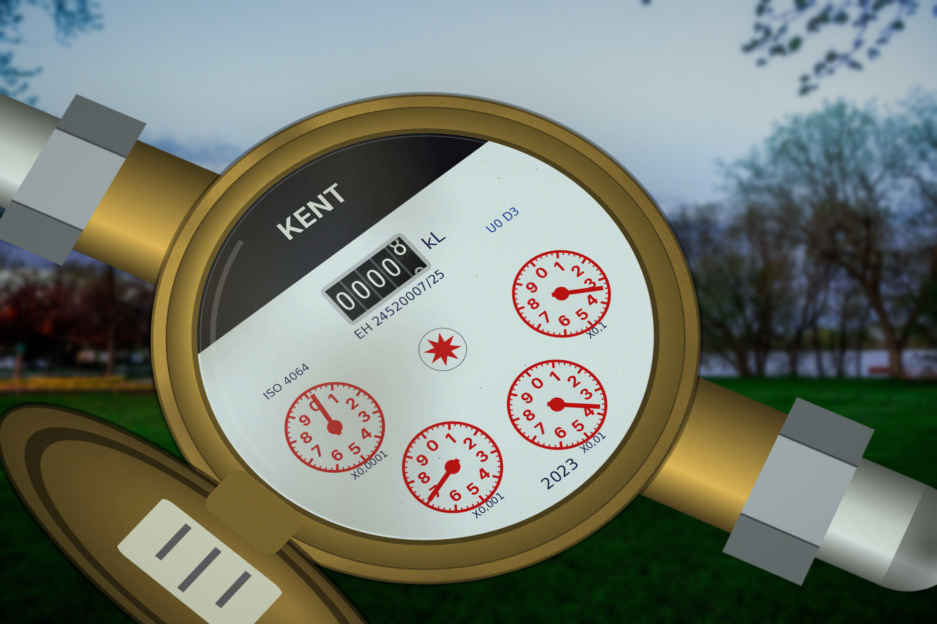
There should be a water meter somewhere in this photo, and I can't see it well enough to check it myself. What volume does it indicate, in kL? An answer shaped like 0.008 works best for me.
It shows 8.3370
